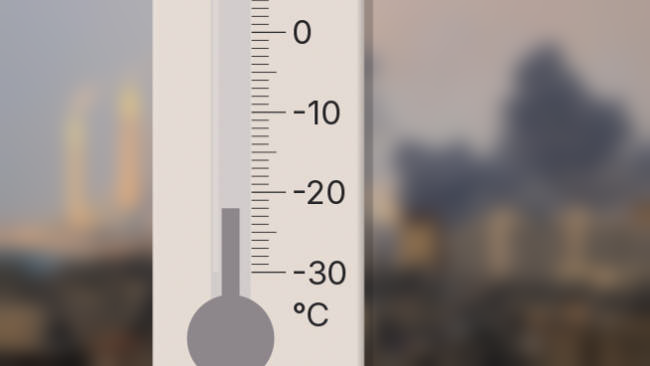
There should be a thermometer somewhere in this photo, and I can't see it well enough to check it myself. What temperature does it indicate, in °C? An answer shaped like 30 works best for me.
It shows -22
